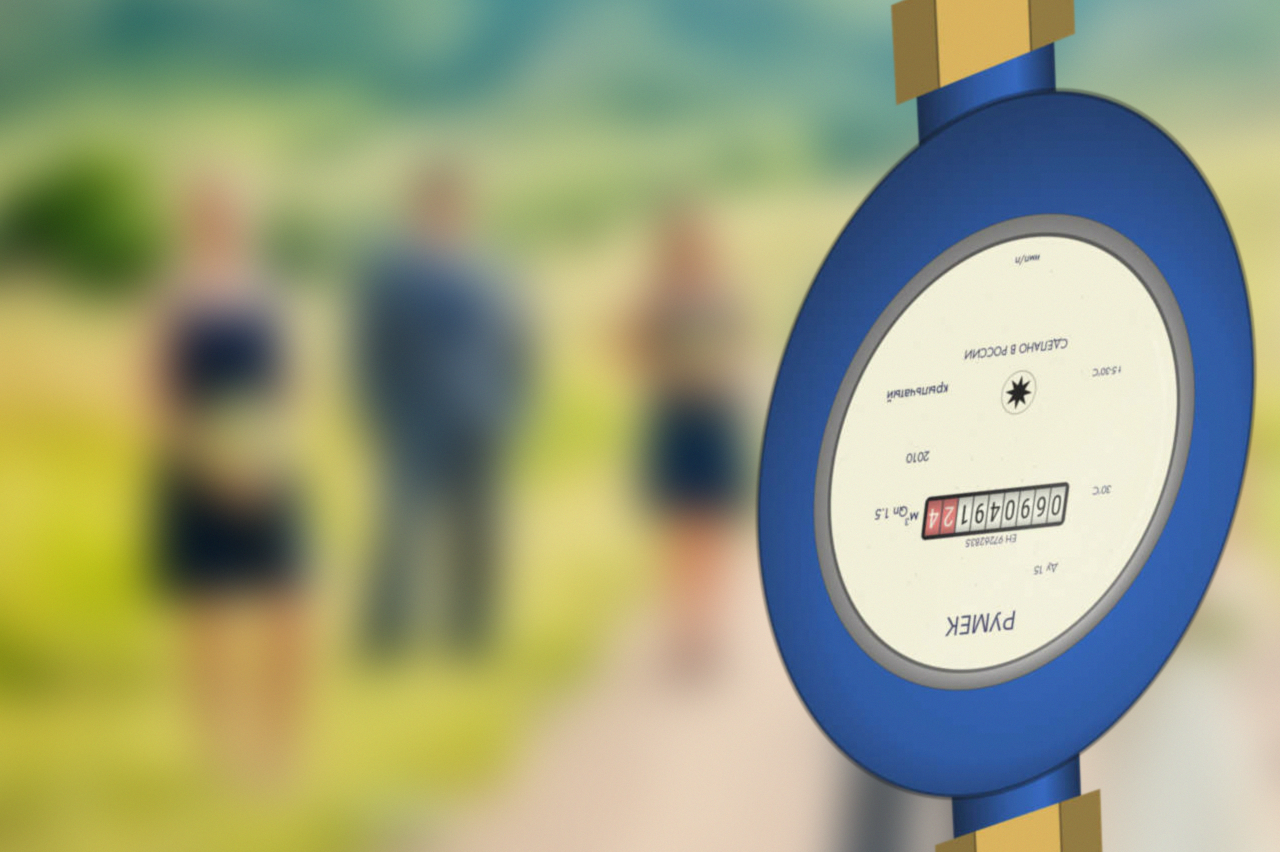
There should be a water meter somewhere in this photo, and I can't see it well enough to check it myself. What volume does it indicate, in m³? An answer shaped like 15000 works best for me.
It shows 690491.24
